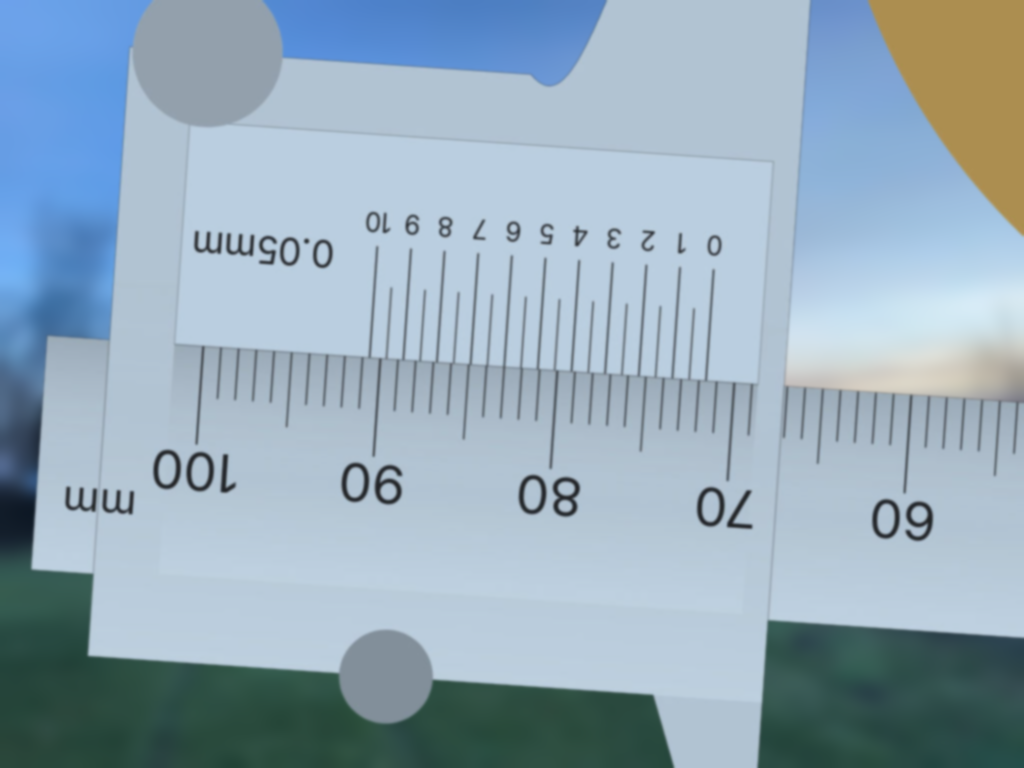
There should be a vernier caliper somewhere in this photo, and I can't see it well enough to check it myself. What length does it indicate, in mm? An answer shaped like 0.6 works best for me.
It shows 71.6
